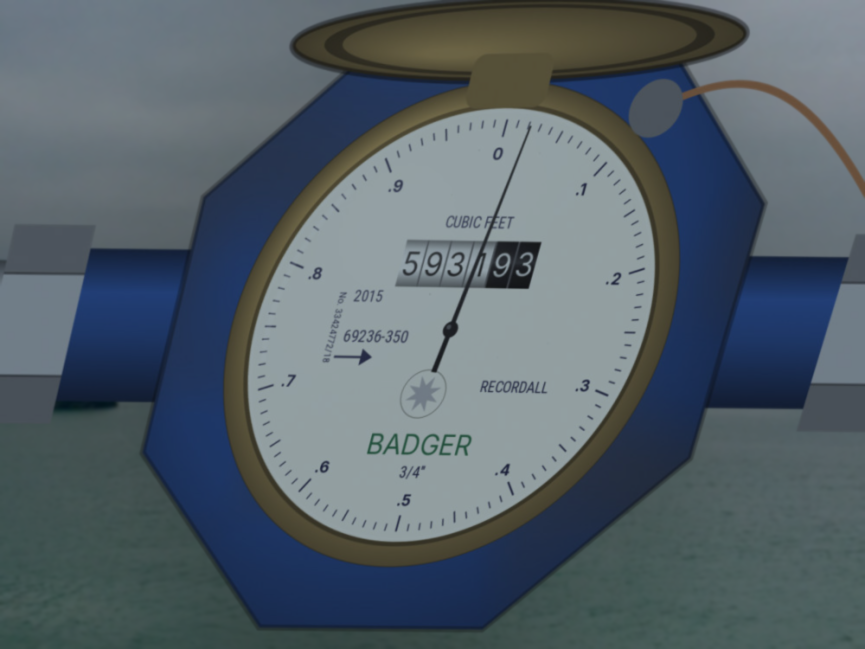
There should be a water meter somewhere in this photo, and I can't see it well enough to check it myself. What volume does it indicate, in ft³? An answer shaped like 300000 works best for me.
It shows 593193.02
